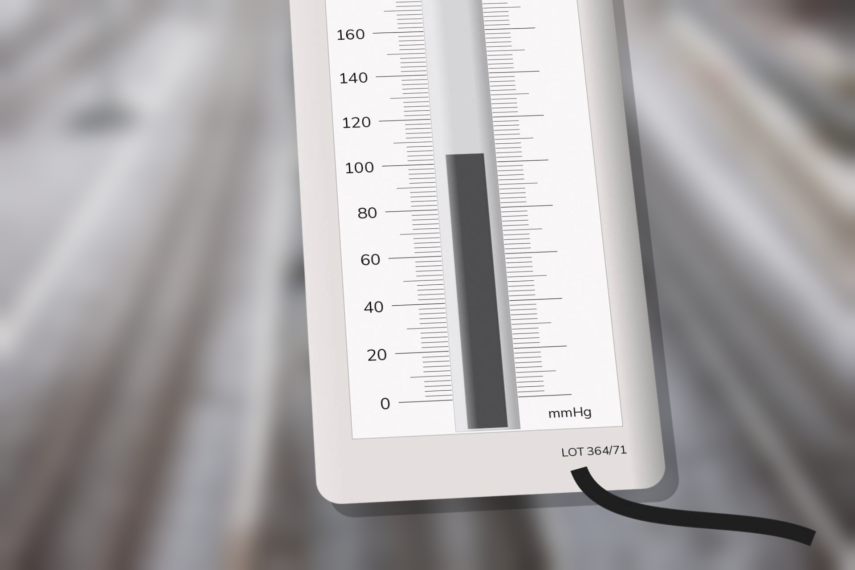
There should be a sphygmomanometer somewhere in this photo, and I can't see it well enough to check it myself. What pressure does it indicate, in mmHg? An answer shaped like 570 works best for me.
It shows 104
